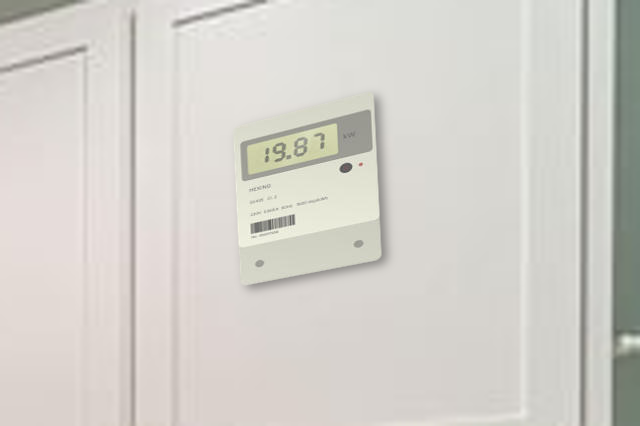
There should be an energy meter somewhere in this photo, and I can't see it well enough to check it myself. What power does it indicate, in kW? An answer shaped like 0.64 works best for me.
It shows 19.87
